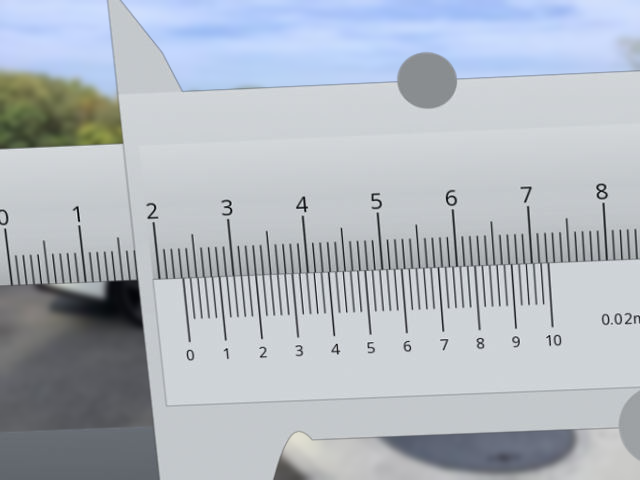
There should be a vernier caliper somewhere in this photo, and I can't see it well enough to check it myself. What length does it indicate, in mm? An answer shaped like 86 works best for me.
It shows 23.2
